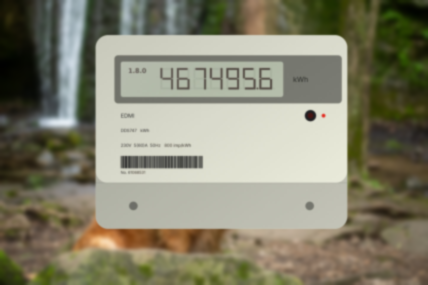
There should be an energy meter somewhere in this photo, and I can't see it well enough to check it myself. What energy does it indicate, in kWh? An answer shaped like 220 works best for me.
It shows 467495.6
